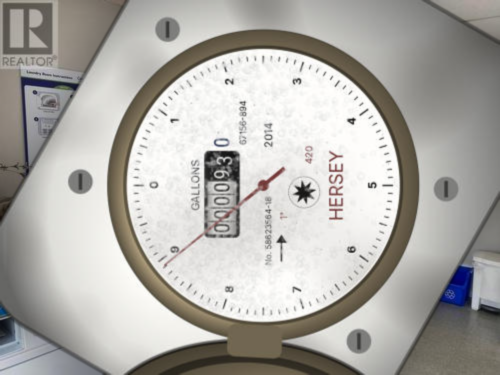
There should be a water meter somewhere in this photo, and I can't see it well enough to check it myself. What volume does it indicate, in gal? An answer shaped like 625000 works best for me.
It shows 928.9
